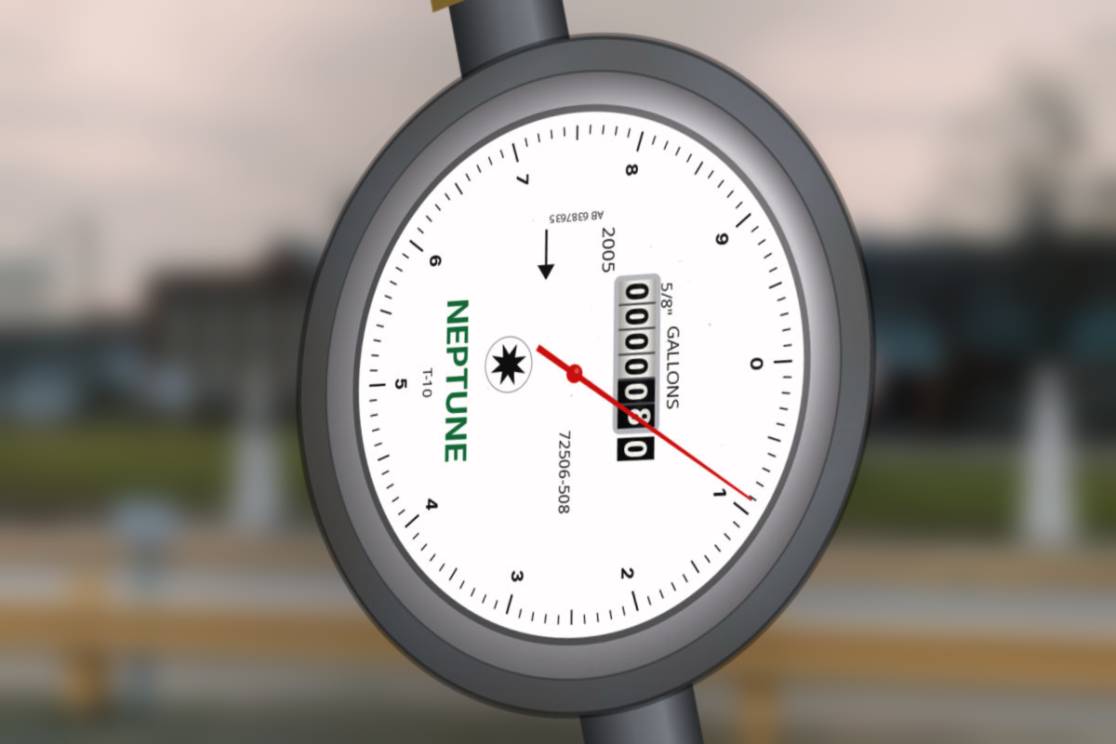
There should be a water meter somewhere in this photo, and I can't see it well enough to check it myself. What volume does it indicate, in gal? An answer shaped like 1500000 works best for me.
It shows 80.9
